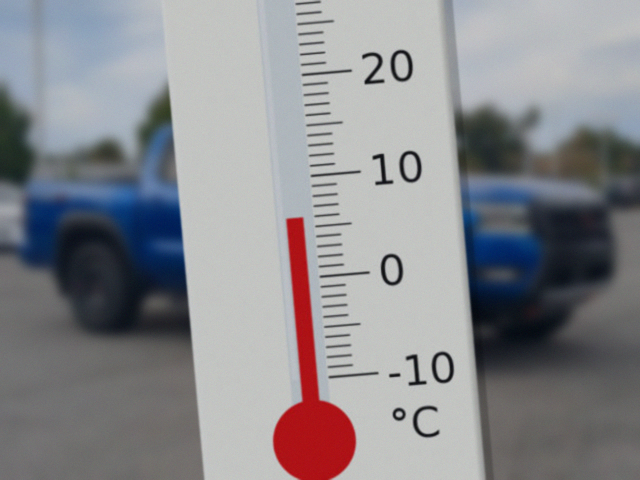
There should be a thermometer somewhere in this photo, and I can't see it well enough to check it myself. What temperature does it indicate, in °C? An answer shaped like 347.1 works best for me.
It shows 6
